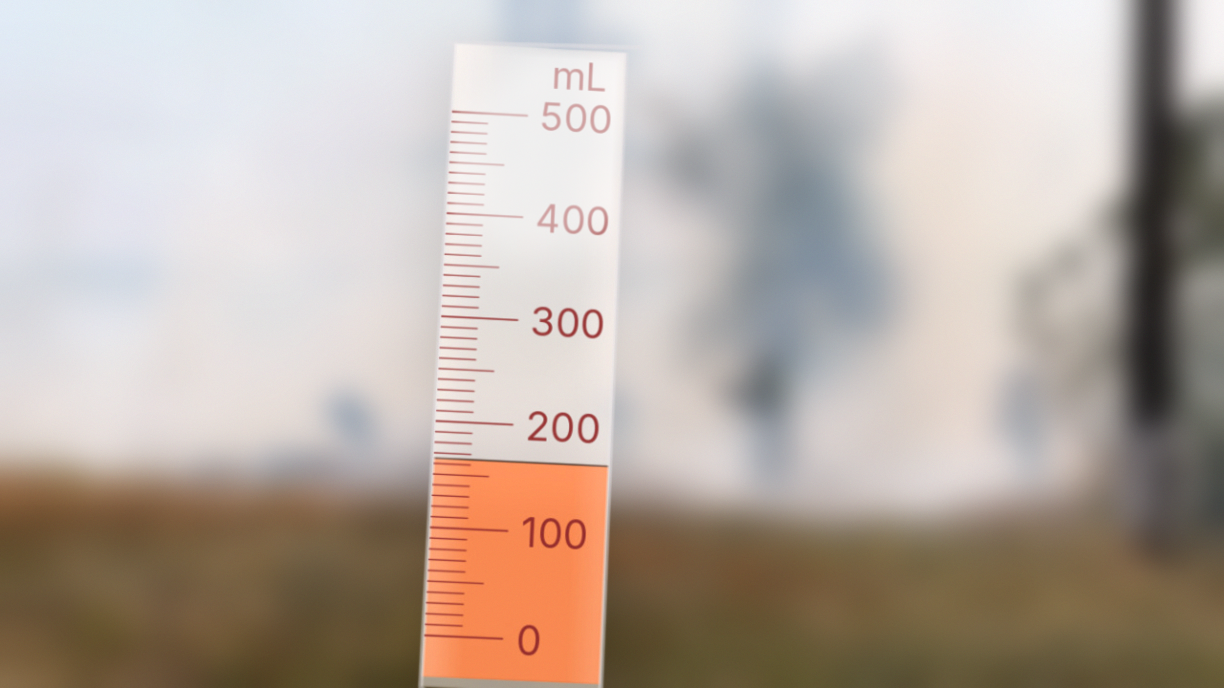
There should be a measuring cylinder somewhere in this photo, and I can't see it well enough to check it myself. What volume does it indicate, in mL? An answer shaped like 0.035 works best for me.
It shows 165
